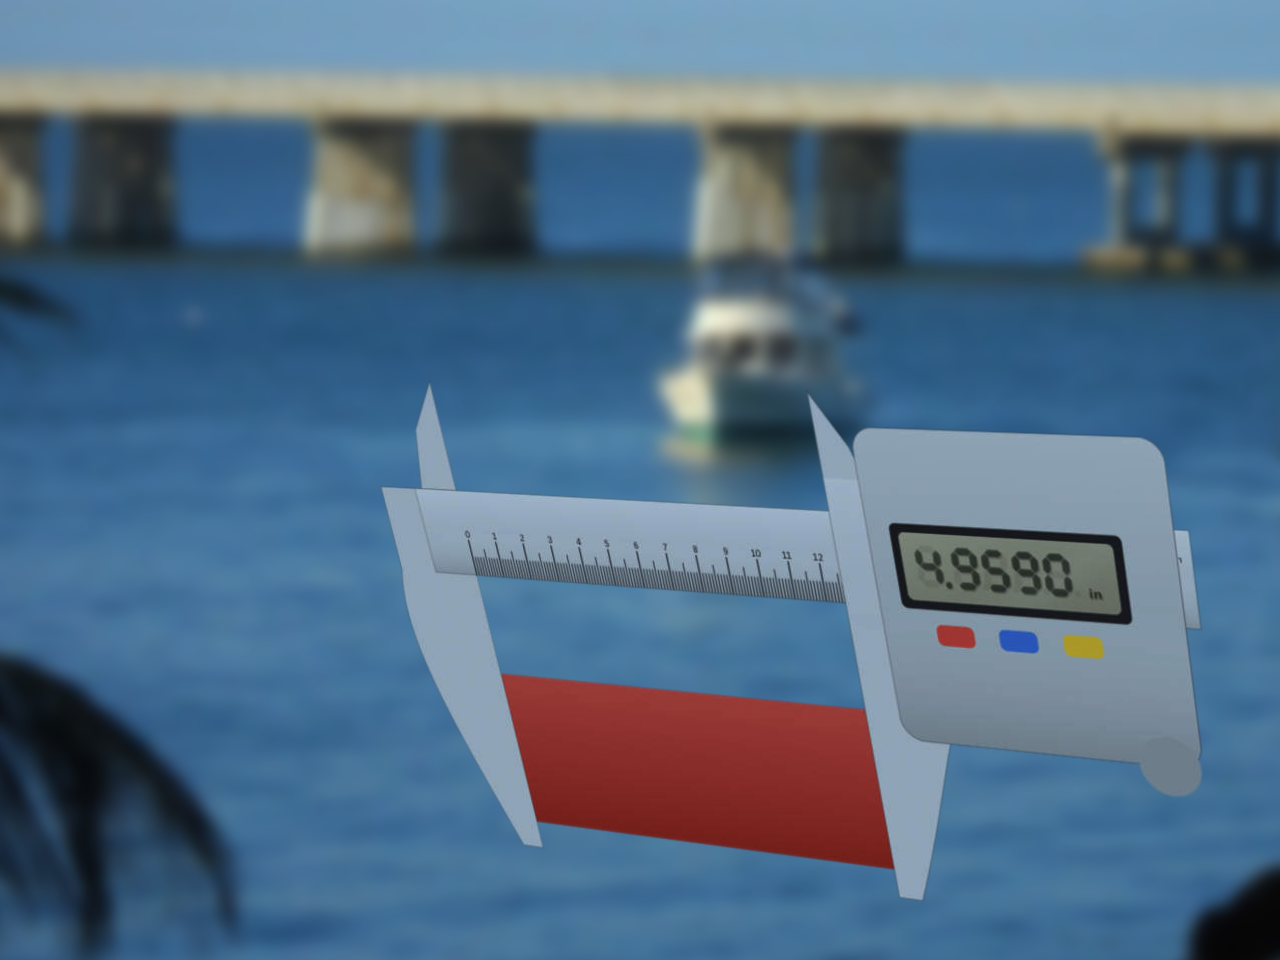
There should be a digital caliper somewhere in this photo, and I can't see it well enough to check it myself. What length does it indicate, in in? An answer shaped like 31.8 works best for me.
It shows 4.9590
